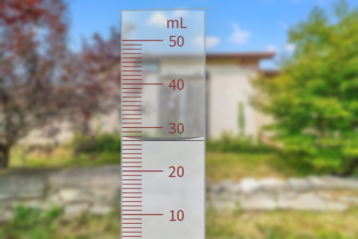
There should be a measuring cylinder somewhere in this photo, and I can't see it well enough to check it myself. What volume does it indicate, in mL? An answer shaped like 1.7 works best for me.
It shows 27
